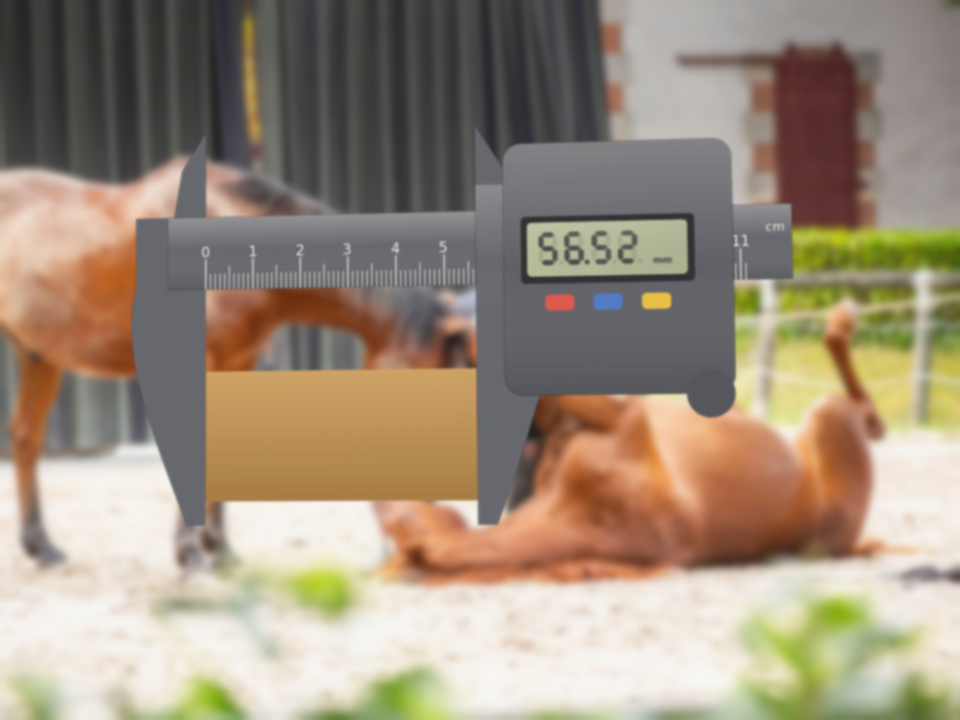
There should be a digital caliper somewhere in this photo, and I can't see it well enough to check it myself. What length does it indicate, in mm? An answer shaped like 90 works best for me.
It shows 56.52
